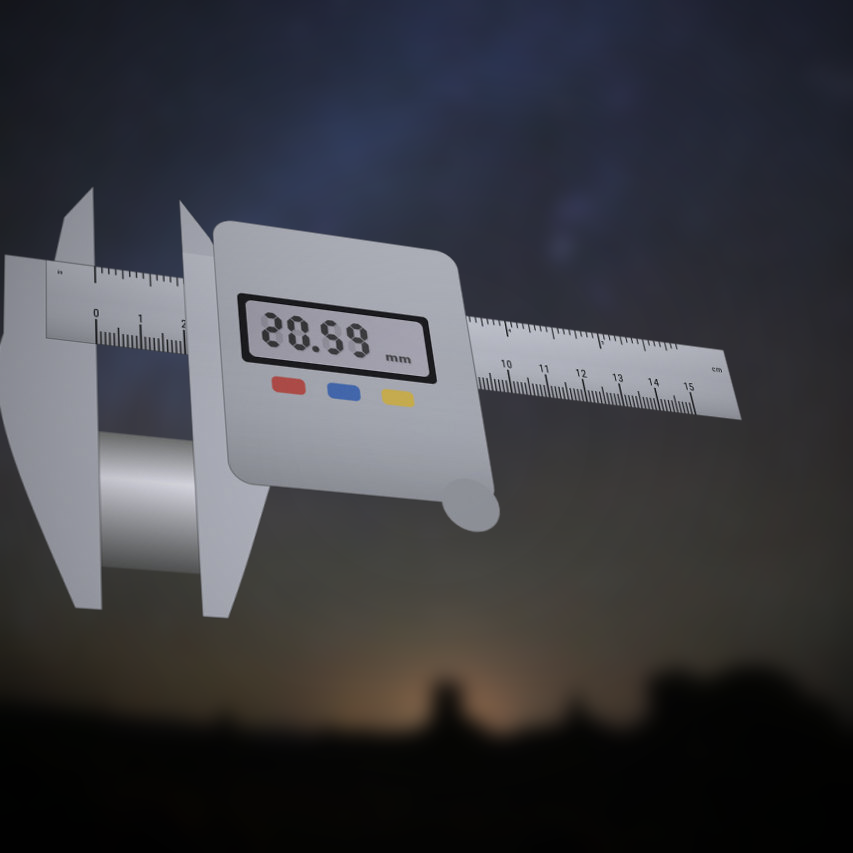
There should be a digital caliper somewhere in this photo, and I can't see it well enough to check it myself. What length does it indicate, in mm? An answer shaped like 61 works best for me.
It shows 20.59
